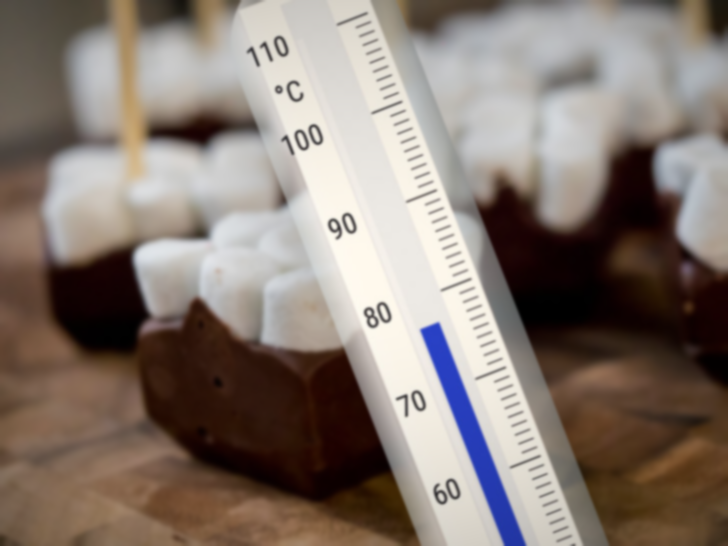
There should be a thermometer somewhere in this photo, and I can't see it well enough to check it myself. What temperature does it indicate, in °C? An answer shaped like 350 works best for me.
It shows 77
